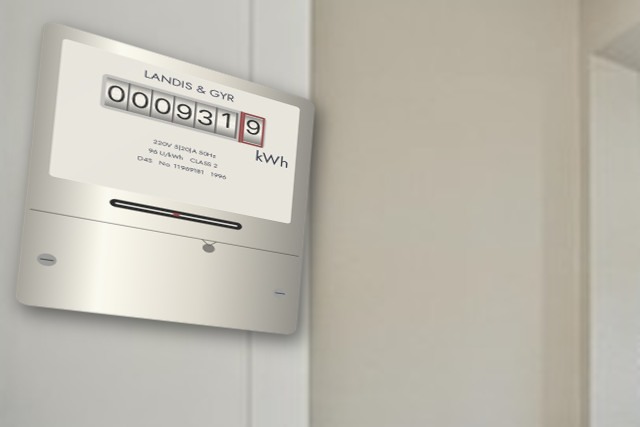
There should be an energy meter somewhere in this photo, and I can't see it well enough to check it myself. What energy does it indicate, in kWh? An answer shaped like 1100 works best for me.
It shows 931.9
